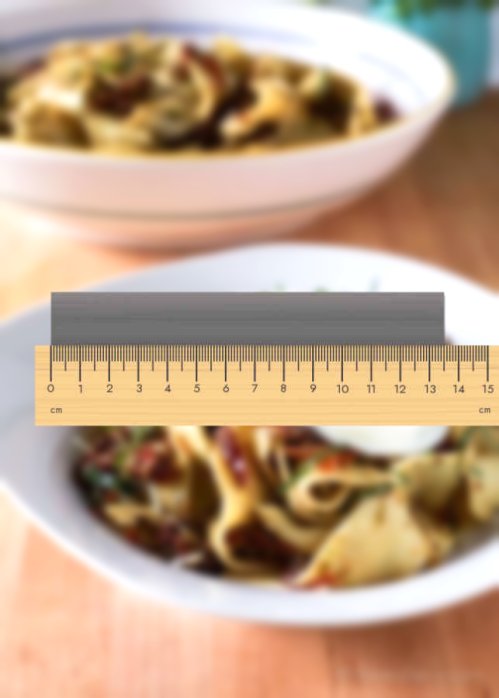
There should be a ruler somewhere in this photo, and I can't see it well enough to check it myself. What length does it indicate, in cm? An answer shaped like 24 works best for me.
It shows 13.5
